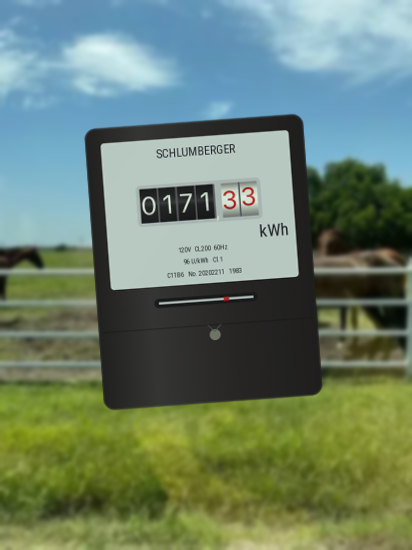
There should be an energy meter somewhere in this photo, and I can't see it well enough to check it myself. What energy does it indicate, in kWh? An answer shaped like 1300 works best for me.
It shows 171.33
